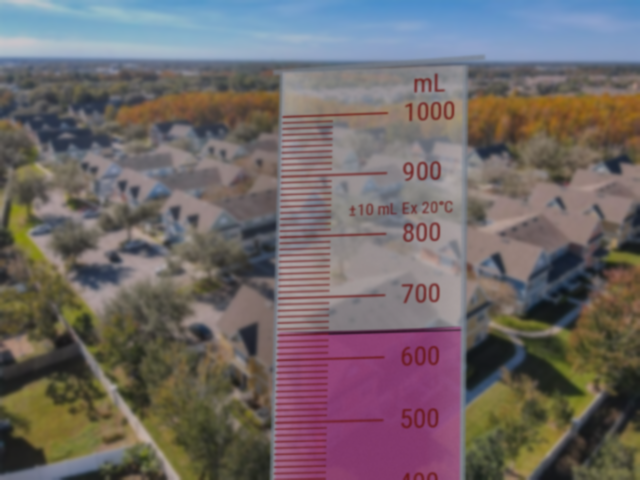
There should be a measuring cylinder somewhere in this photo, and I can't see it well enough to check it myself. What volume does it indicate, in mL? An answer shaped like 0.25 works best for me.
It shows 640
